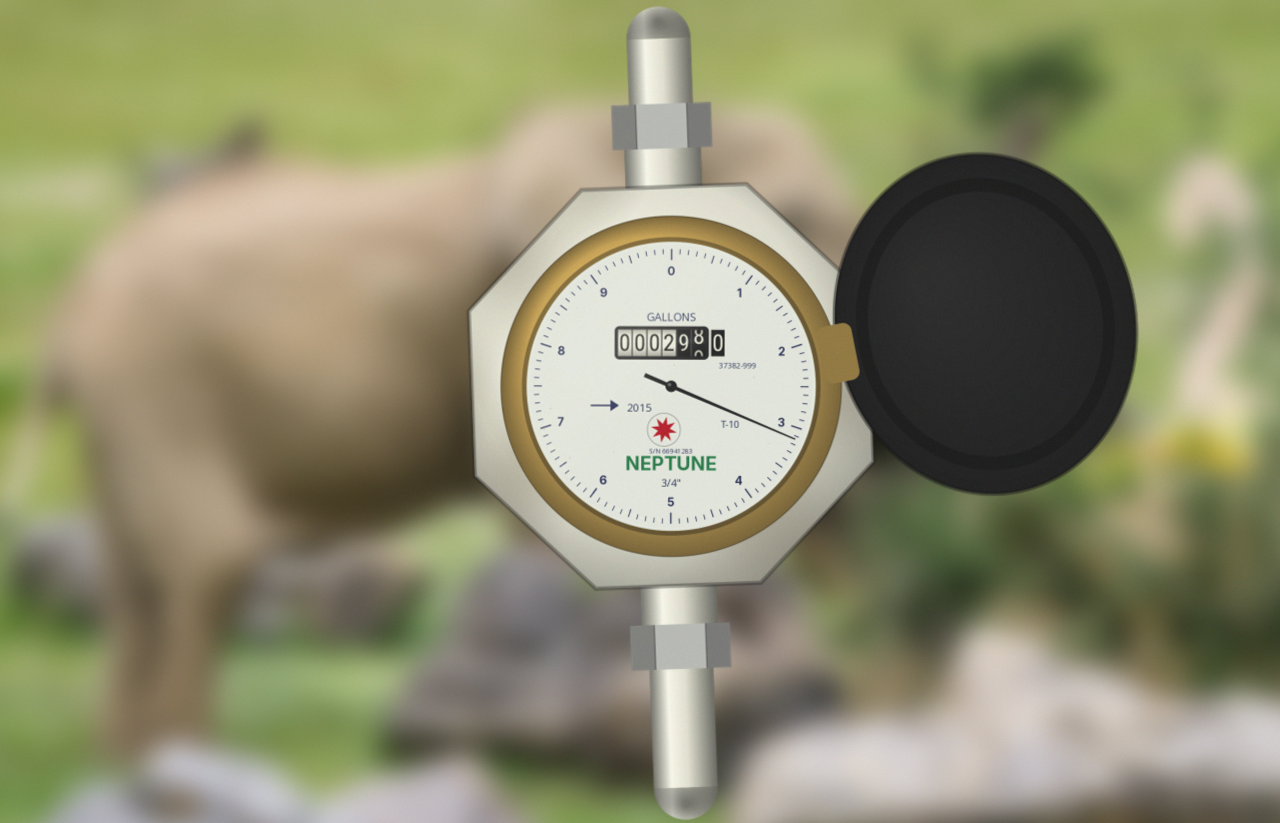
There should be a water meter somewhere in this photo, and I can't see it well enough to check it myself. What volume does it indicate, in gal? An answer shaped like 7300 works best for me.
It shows 2983.1
